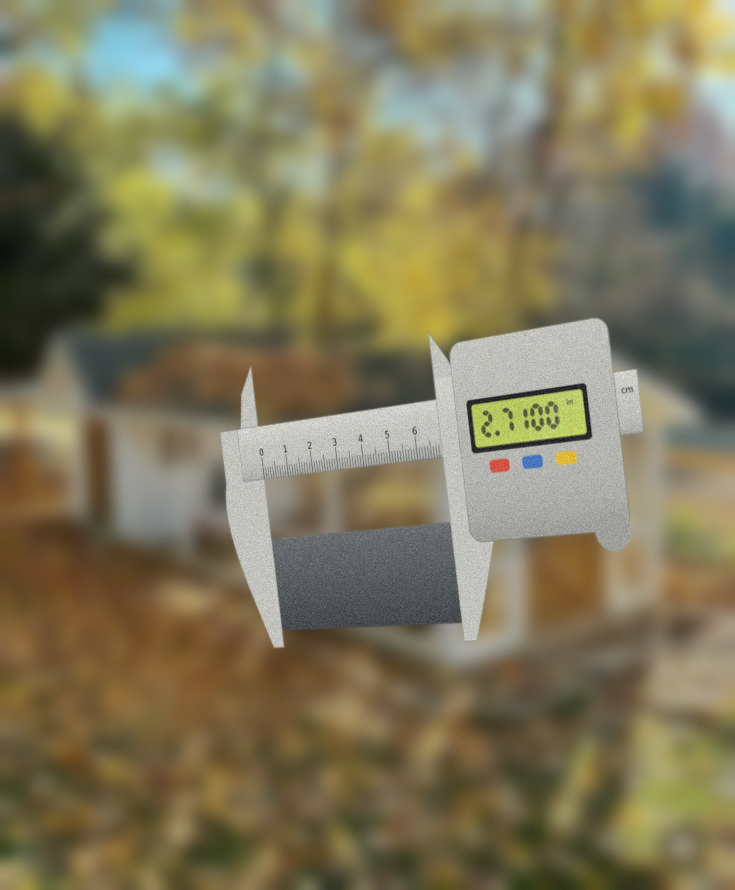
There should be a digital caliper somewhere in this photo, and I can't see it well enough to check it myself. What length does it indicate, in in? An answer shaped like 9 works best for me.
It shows 2.7100
